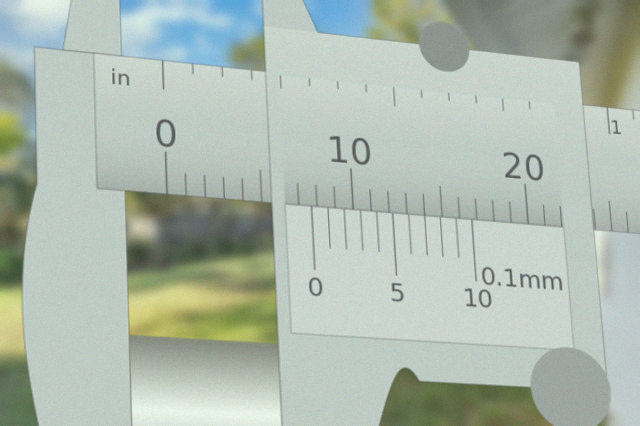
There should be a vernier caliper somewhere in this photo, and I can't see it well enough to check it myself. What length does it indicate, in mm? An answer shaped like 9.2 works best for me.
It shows 7.7
